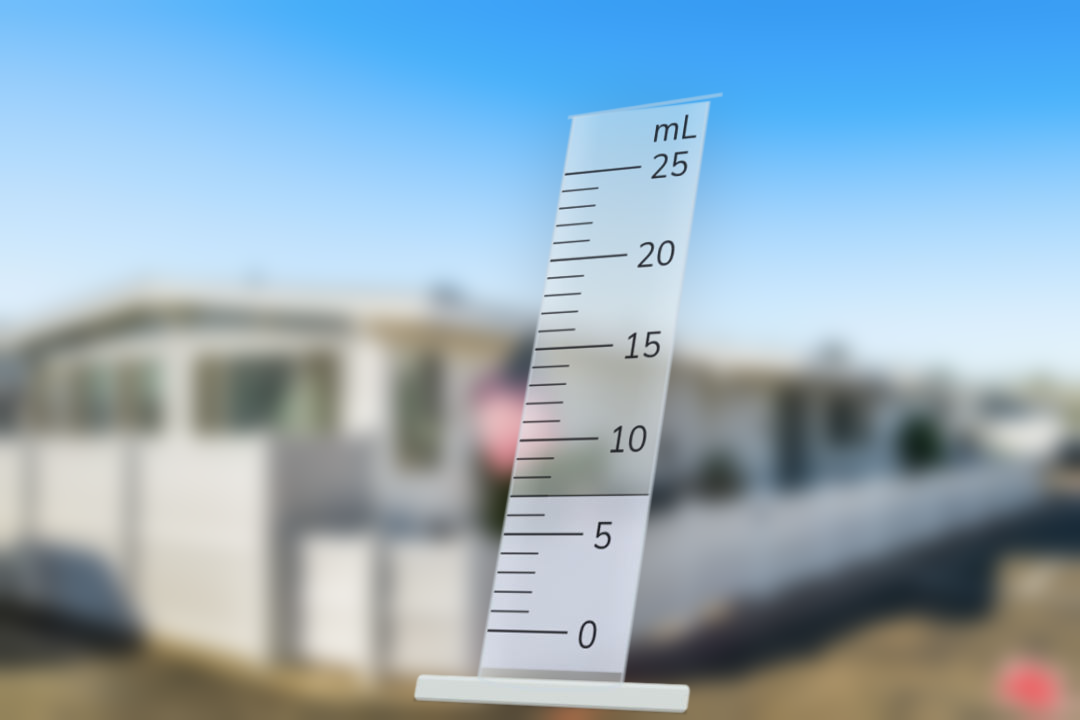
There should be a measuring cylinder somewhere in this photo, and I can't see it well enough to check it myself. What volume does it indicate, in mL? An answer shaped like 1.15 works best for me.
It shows 7
